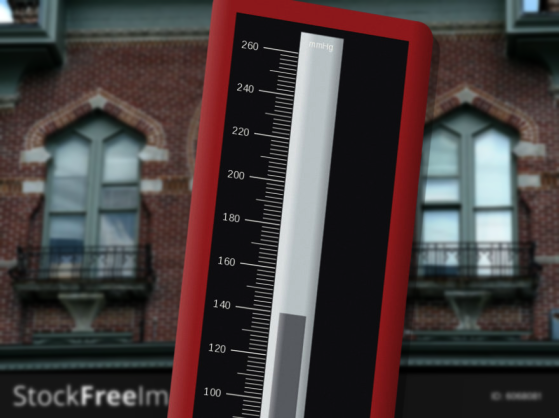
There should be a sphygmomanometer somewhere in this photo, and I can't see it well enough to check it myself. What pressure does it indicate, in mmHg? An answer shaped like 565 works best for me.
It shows 140
